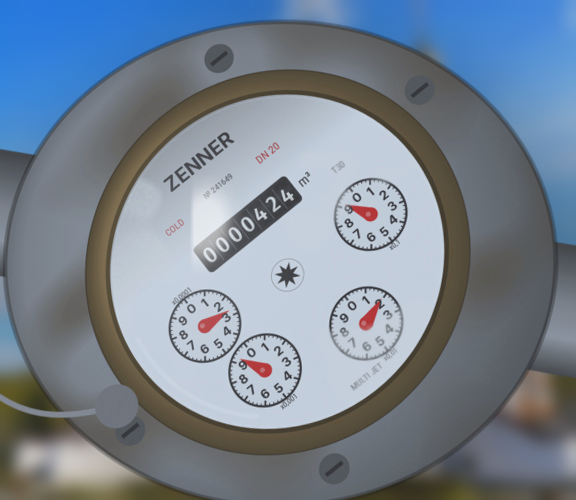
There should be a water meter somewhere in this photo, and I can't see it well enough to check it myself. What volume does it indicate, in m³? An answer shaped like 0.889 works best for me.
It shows 423.9192
